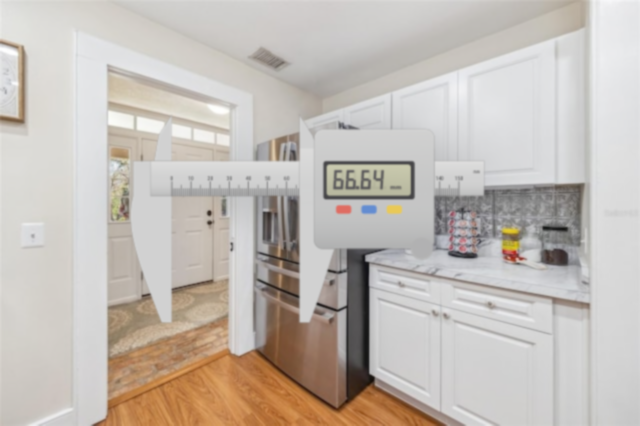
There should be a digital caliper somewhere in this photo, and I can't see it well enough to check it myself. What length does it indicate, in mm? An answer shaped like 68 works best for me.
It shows 66.64
